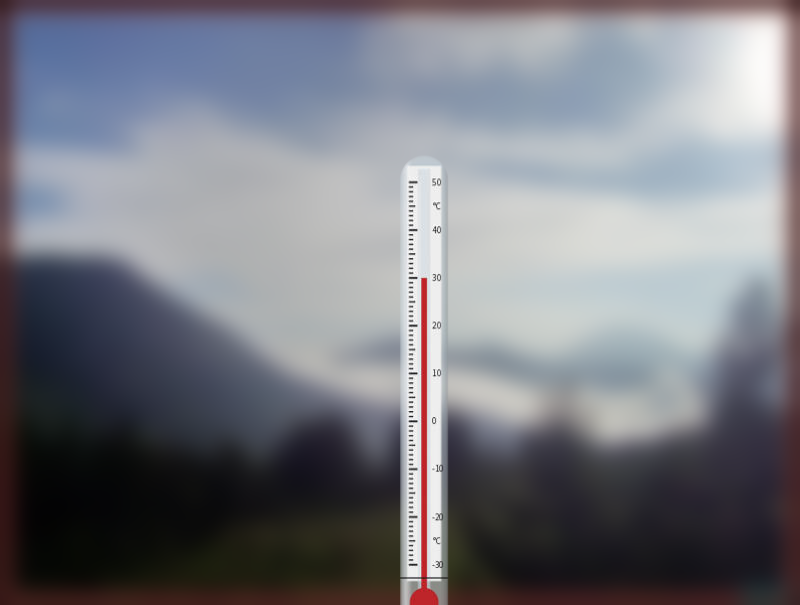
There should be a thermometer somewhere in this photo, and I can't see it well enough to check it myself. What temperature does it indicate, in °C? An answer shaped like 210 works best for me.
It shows 30
